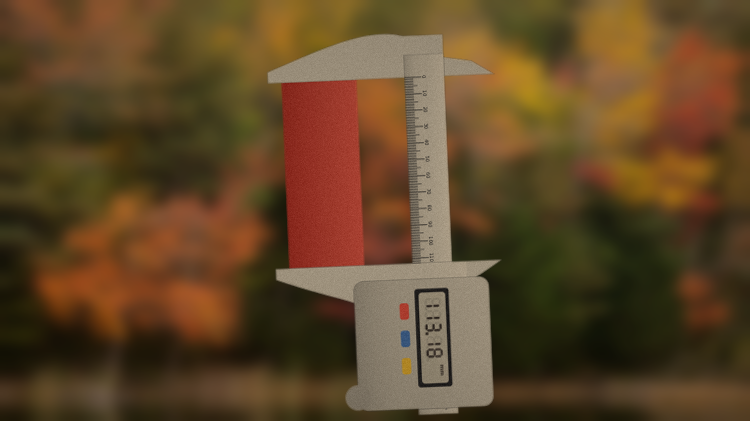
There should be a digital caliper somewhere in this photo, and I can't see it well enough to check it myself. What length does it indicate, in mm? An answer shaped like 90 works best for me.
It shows 113.18
